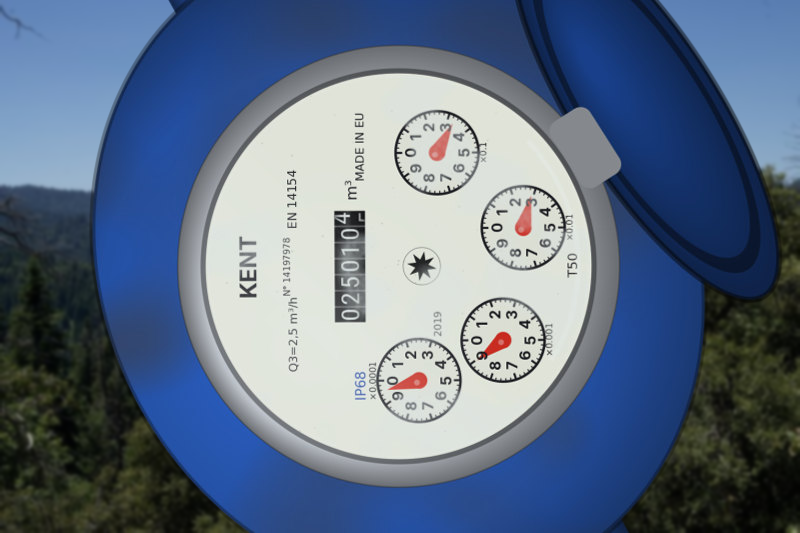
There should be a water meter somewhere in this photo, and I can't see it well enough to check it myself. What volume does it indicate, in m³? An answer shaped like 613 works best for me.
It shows 250104.3289
